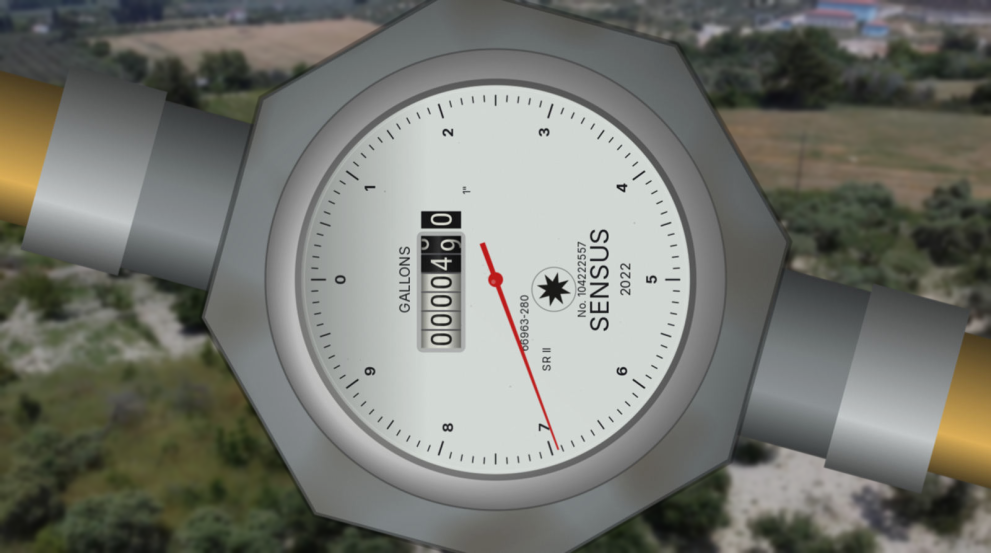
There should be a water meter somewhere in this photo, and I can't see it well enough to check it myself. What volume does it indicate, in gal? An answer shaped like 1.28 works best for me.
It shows 486.9
